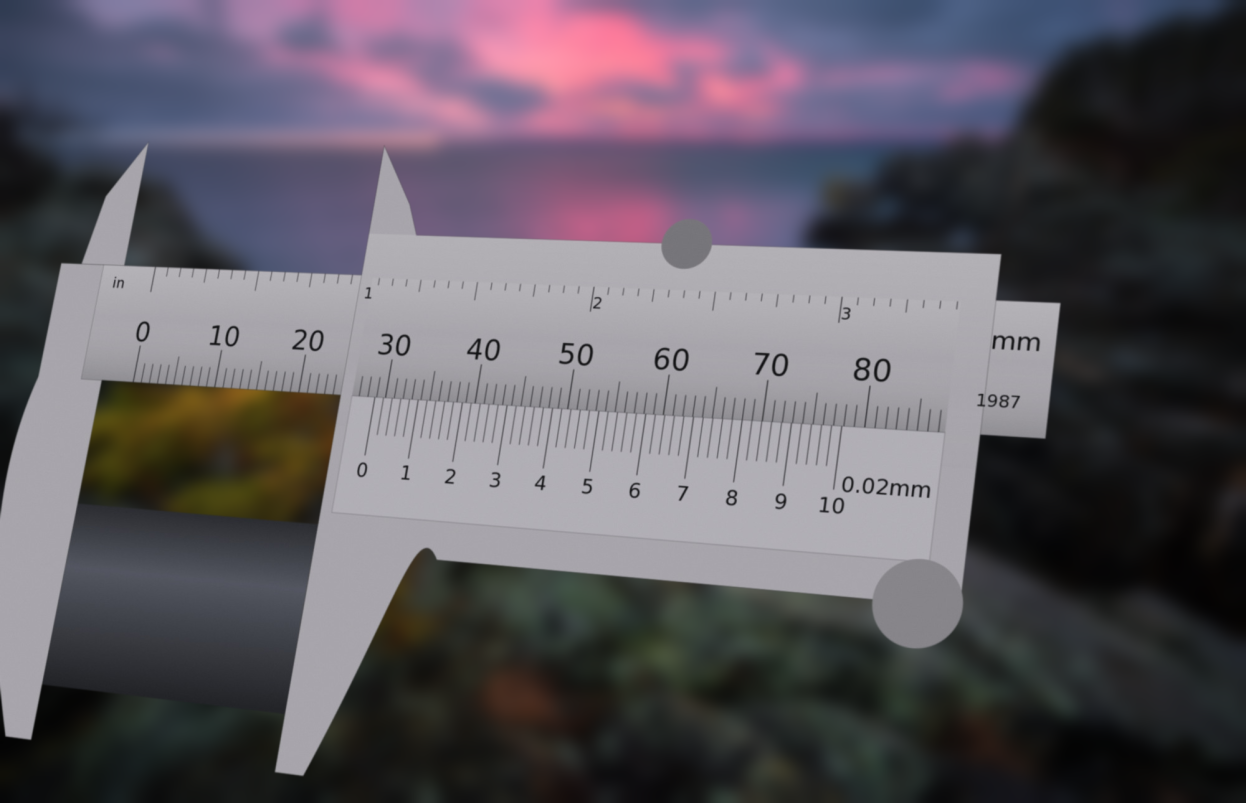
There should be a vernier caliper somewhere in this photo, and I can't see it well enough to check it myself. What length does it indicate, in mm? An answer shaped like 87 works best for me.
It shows 28.8
